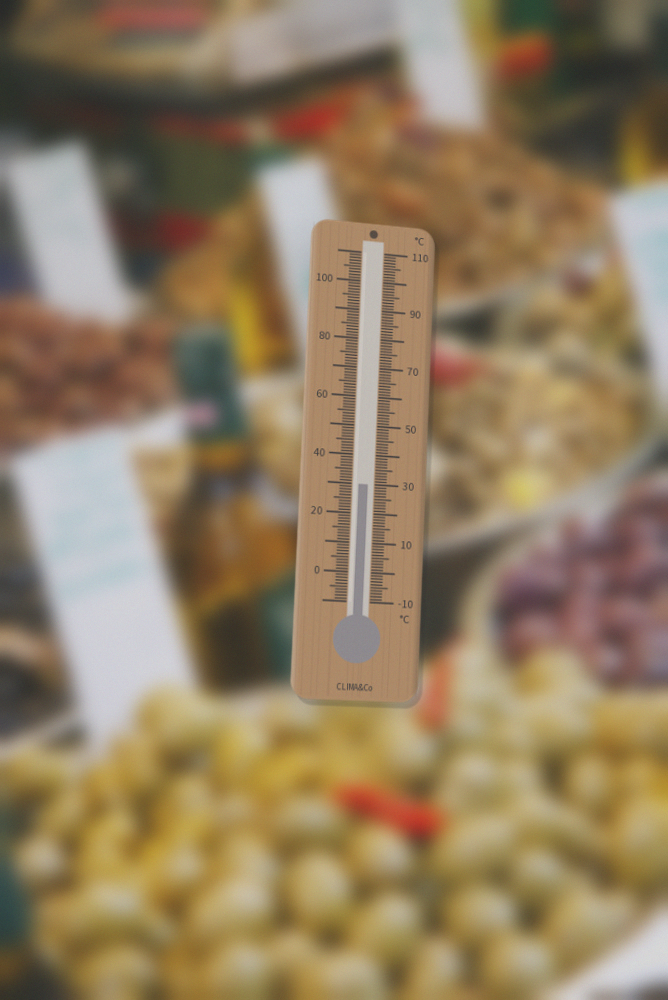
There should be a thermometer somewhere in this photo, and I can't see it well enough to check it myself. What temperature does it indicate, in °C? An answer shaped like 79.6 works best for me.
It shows 30
